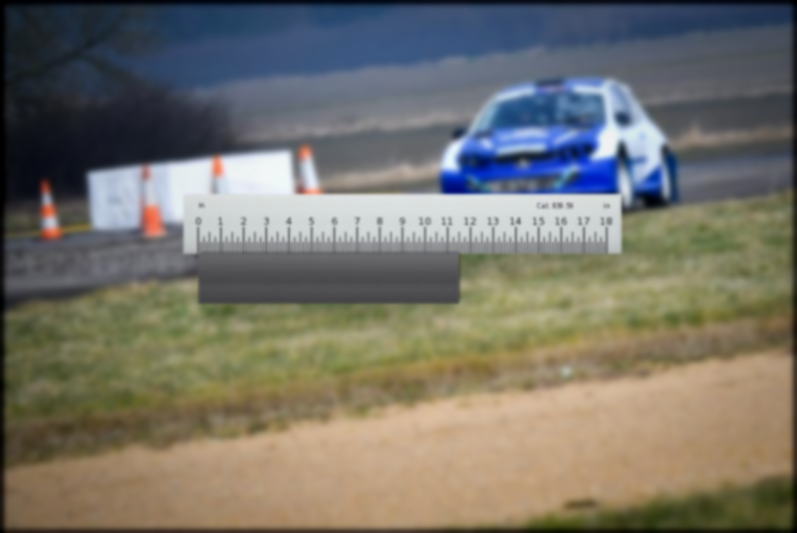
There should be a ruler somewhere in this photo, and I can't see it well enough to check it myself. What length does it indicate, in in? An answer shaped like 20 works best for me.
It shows 11.5
